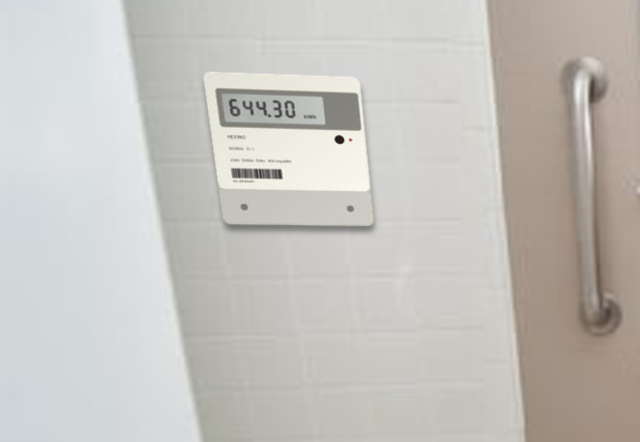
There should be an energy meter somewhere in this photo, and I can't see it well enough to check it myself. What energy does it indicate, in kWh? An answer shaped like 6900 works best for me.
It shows 644.30
